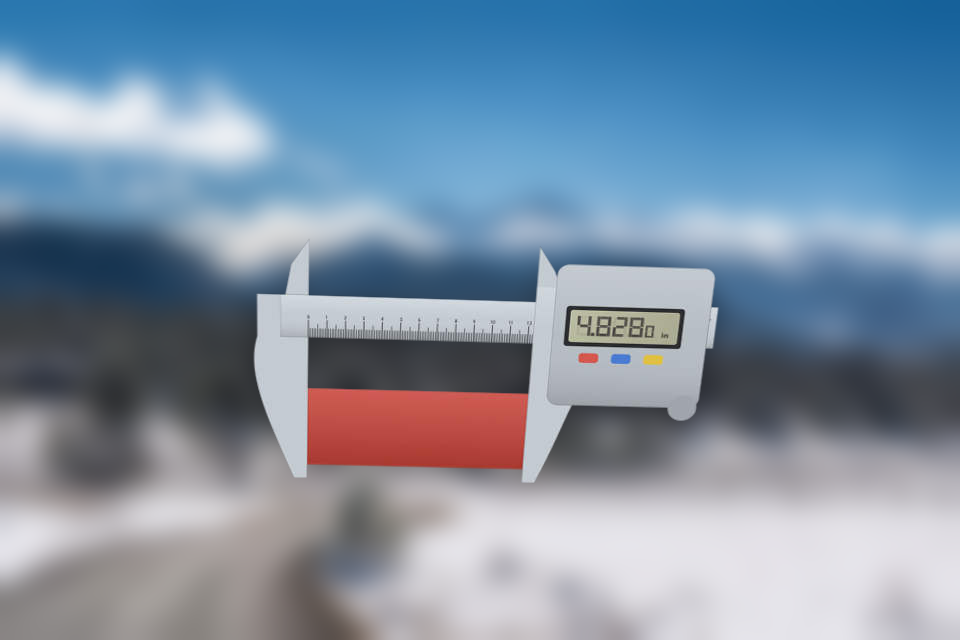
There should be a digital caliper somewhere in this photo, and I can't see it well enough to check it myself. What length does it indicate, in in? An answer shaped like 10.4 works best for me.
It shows 4.8280
